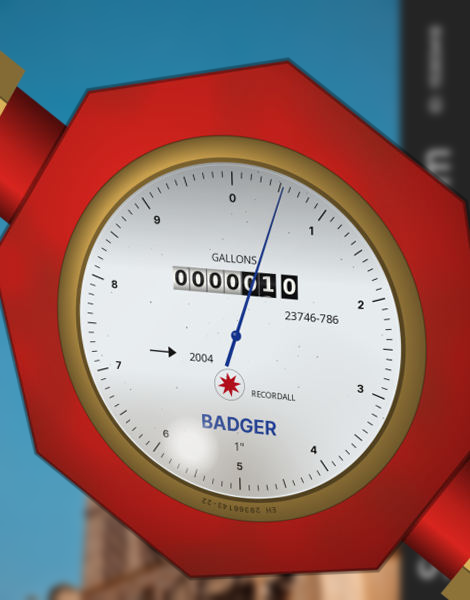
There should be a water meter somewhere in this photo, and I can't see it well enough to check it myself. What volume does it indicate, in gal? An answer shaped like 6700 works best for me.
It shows 10.5
